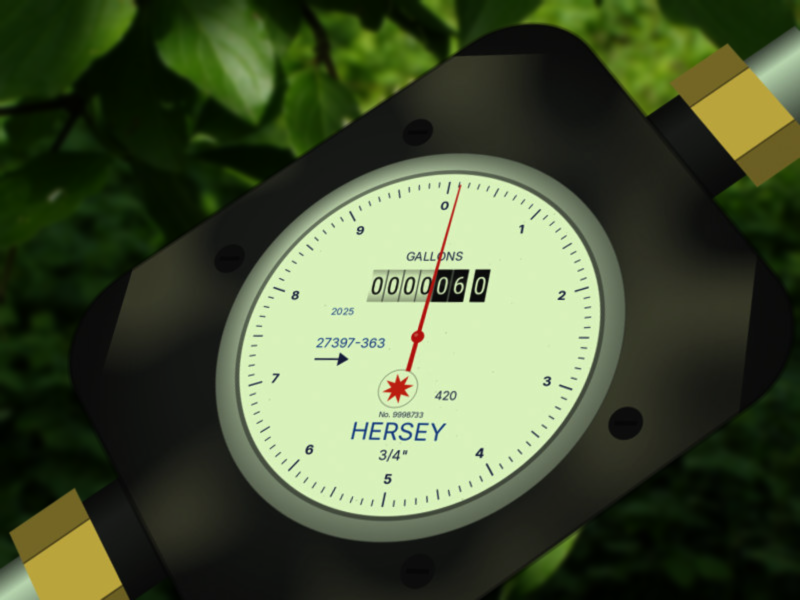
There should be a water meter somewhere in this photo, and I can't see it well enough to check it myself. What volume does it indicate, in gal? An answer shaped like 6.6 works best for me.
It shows 60.1
